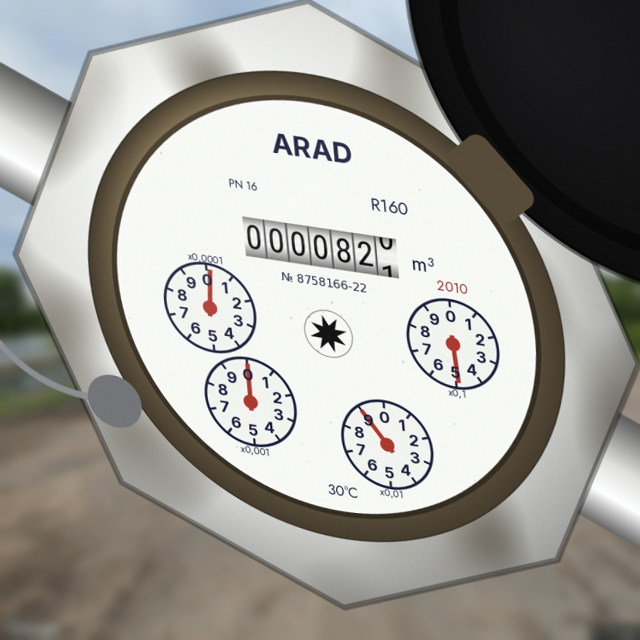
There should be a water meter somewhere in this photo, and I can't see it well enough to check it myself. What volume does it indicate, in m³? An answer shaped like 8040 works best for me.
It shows 820.4900
